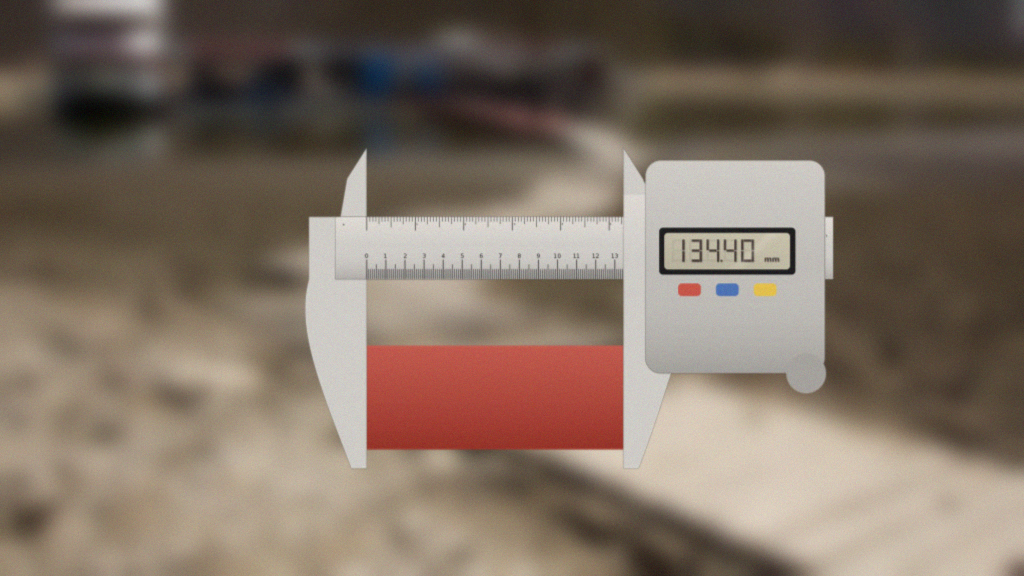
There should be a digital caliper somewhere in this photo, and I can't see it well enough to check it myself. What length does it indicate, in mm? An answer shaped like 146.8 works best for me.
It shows 134.40
